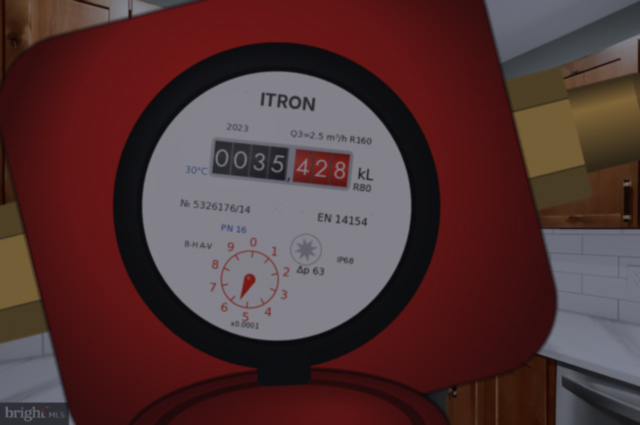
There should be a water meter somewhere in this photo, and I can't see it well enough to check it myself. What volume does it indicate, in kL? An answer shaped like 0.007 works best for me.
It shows 35.4285
